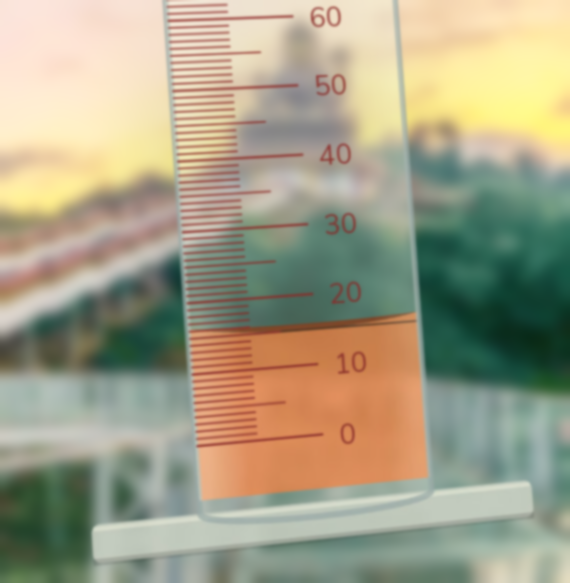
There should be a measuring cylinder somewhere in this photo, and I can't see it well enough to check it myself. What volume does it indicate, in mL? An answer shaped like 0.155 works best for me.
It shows 15
